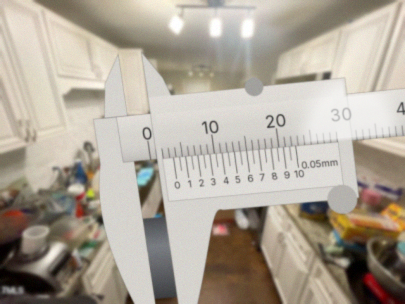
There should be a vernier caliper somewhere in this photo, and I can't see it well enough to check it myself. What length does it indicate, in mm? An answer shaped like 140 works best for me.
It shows 3.6
